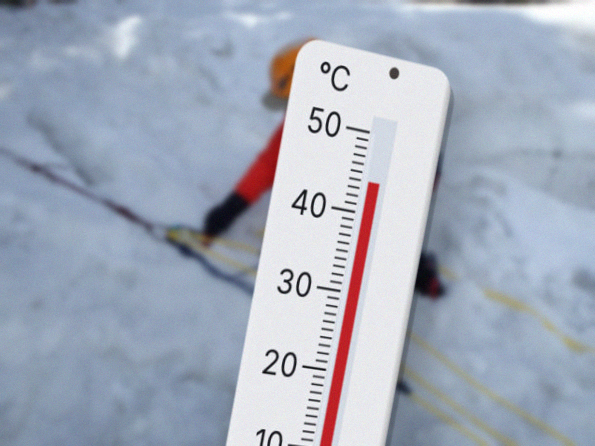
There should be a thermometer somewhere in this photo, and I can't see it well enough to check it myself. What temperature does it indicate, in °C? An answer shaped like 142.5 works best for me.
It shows 44
